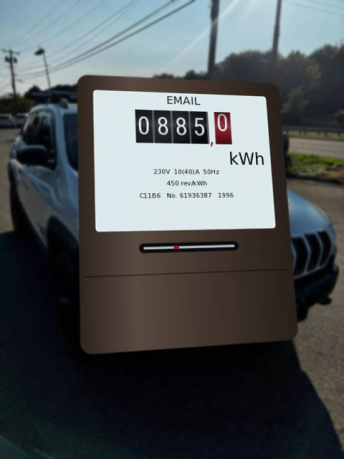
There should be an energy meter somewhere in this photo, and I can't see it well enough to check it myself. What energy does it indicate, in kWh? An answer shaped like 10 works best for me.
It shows 885.0
